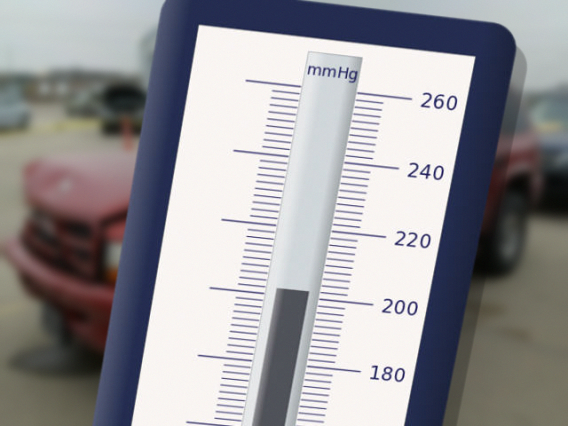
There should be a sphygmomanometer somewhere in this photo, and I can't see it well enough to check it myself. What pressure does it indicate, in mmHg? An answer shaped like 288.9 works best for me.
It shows 202
